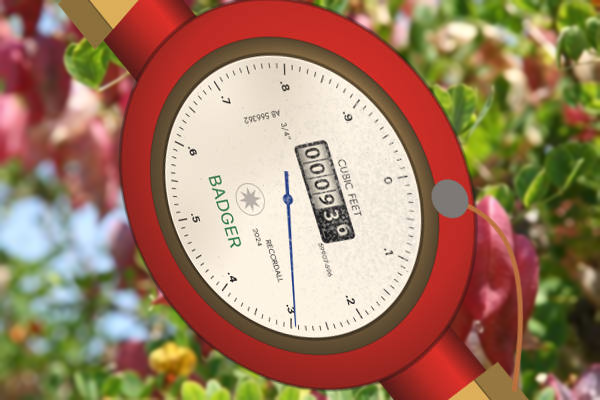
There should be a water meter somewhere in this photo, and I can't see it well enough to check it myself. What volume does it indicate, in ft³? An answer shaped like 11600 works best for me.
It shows 936.29
